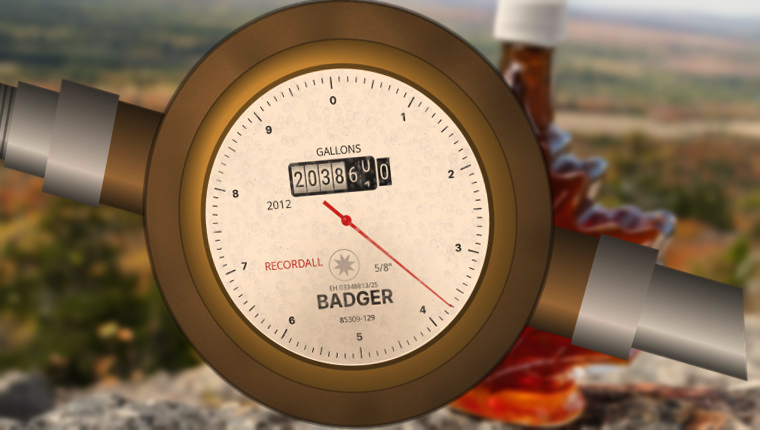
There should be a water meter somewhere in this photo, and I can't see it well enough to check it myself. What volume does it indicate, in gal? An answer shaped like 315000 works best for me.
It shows 2038603.7
